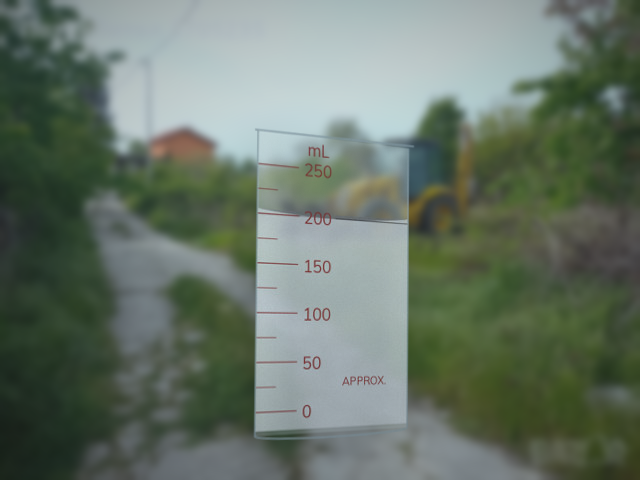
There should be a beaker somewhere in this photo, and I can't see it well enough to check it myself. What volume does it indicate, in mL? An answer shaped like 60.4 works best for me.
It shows 200
